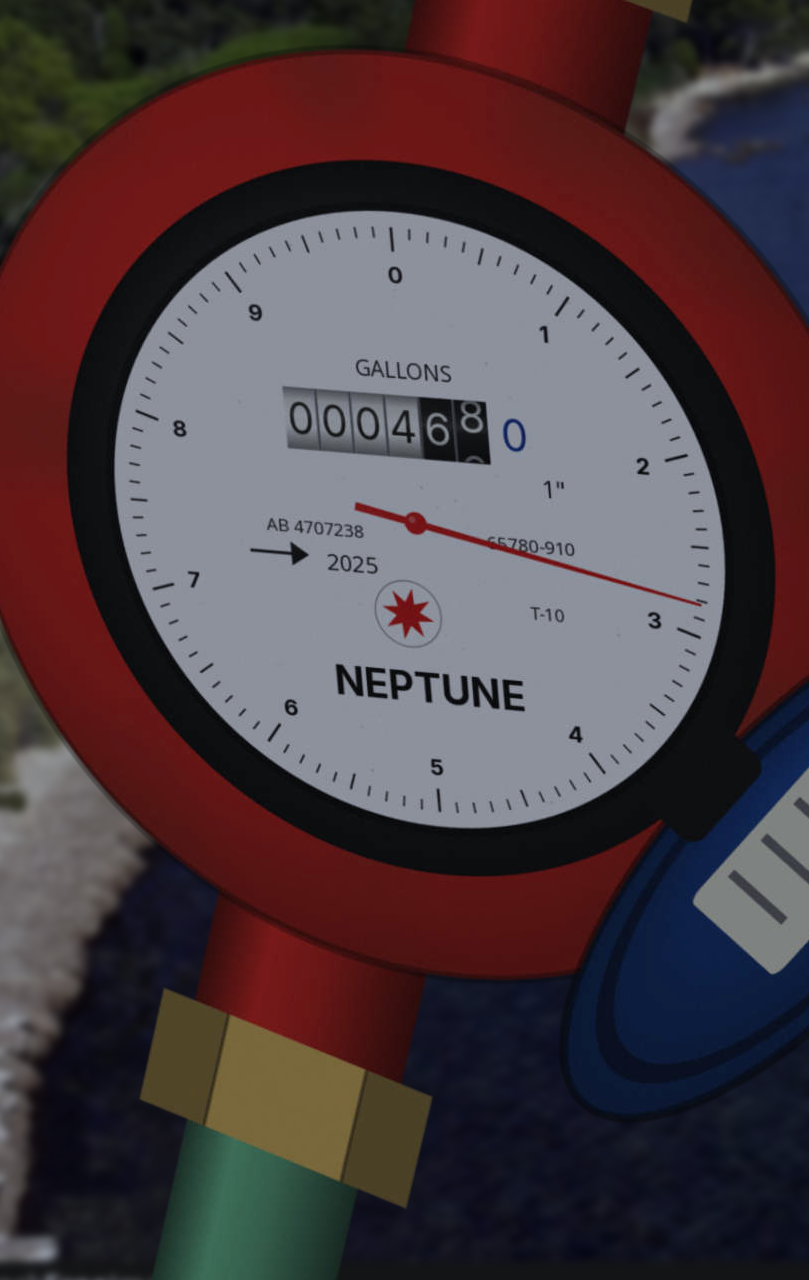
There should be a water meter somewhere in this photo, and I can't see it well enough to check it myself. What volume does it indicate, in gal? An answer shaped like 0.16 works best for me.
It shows 4682.8
